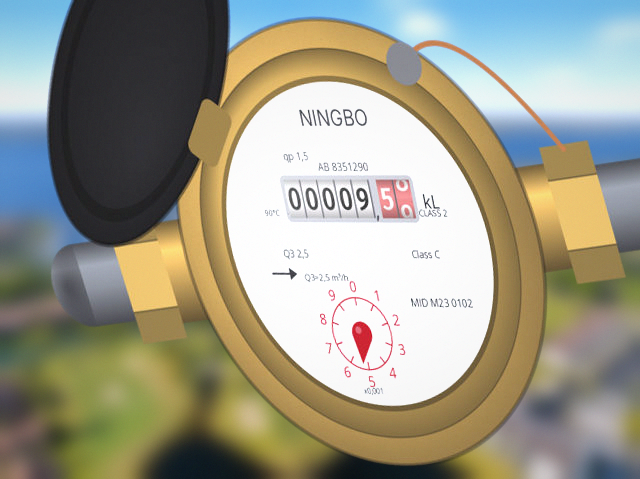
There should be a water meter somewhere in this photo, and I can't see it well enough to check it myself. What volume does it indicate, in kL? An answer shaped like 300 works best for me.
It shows 9.585
